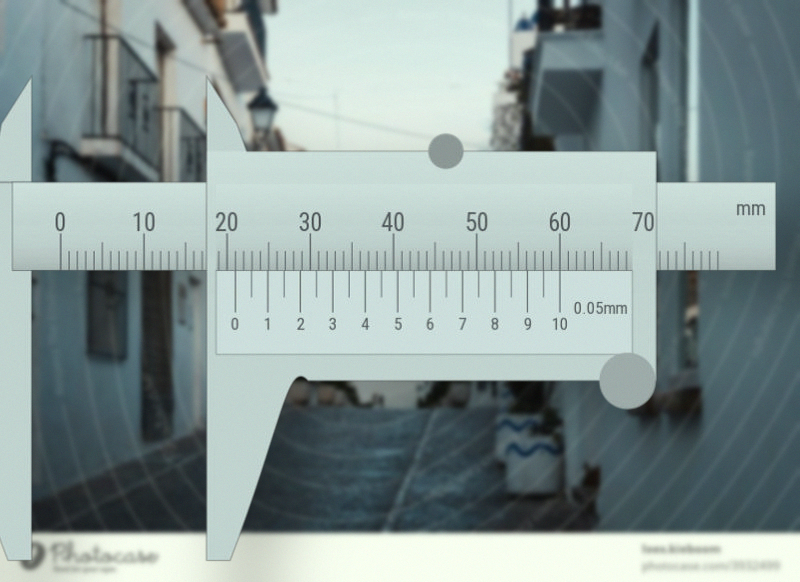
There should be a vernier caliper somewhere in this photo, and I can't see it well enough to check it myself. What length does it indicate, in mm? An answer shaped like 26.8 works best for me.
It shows 21.0
